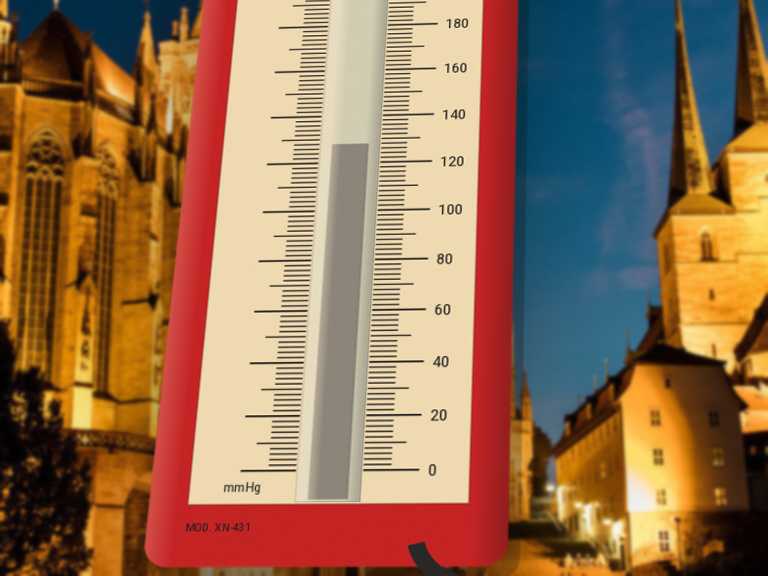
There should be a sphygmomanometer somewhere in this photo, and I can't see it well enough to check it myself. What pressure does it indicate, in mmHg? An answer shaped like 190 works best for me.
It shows 128
